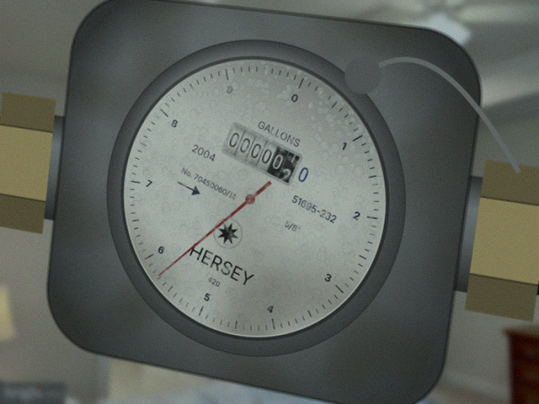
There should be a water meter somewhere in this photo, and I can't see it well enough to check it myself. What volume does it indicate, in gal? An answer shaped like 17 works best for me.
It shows 15.7
